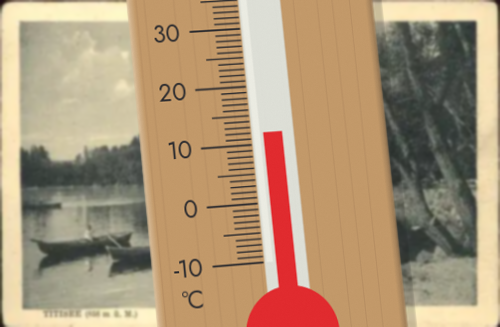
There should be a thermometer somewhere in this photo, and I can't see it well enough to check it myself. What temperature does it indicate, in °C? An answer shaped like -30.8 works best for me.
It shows 12
